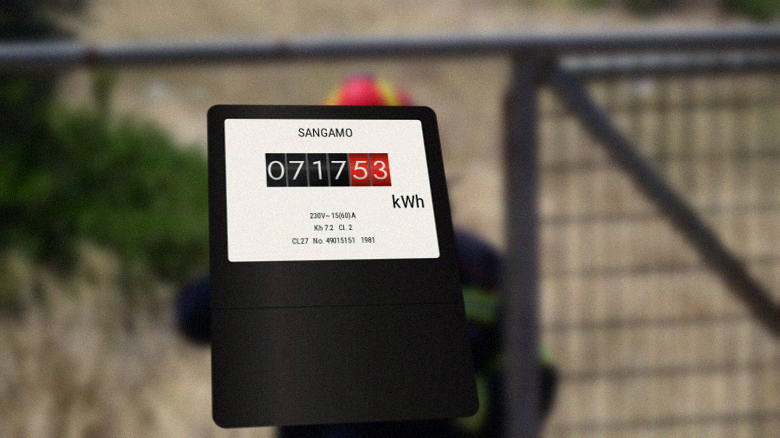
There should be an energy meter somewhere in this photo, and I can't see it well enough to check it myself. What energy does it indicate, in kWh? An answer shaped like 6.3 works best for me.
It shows 717.53
